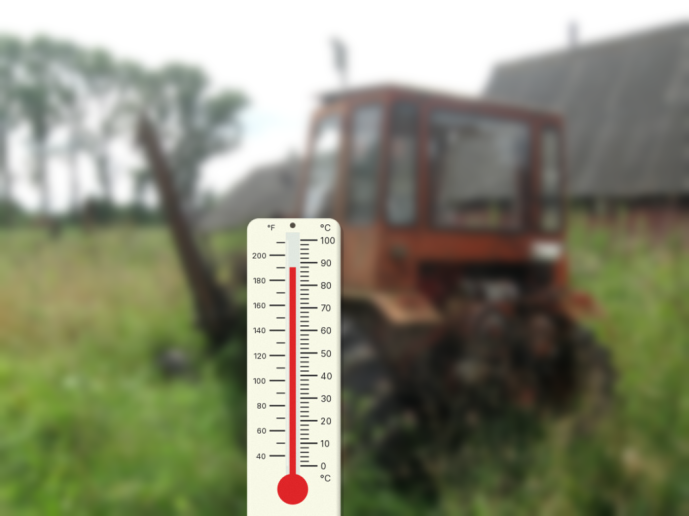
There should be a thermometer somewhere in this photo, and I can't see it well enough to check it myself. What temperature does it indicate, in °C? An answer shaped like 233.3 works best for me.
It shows 88
